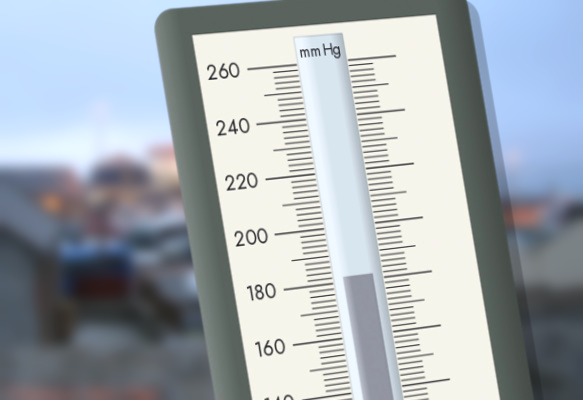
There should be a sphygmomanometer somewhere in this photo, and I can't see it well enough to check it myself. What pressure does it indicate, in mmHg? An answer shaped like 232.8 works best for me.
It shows 182
